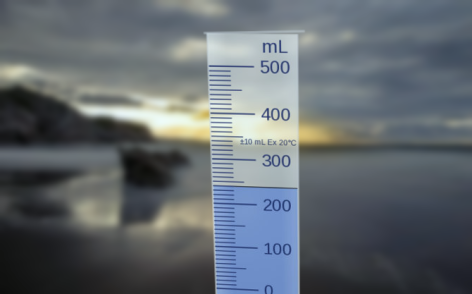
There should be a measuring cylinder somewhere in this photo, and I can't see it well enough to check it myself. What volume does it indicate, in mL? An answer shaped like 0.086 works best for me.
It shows 240
